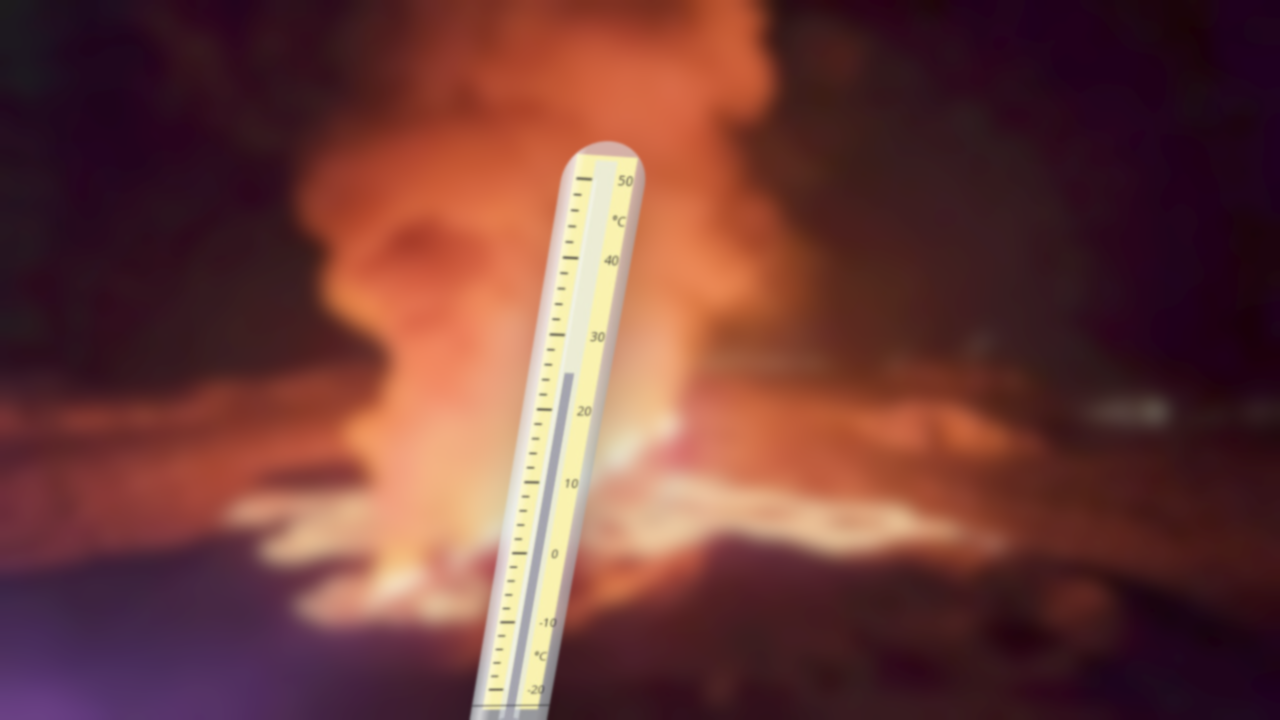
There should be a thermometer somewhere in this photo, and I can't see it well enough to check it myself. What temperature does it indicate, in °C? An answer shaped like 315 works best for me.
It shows 25
